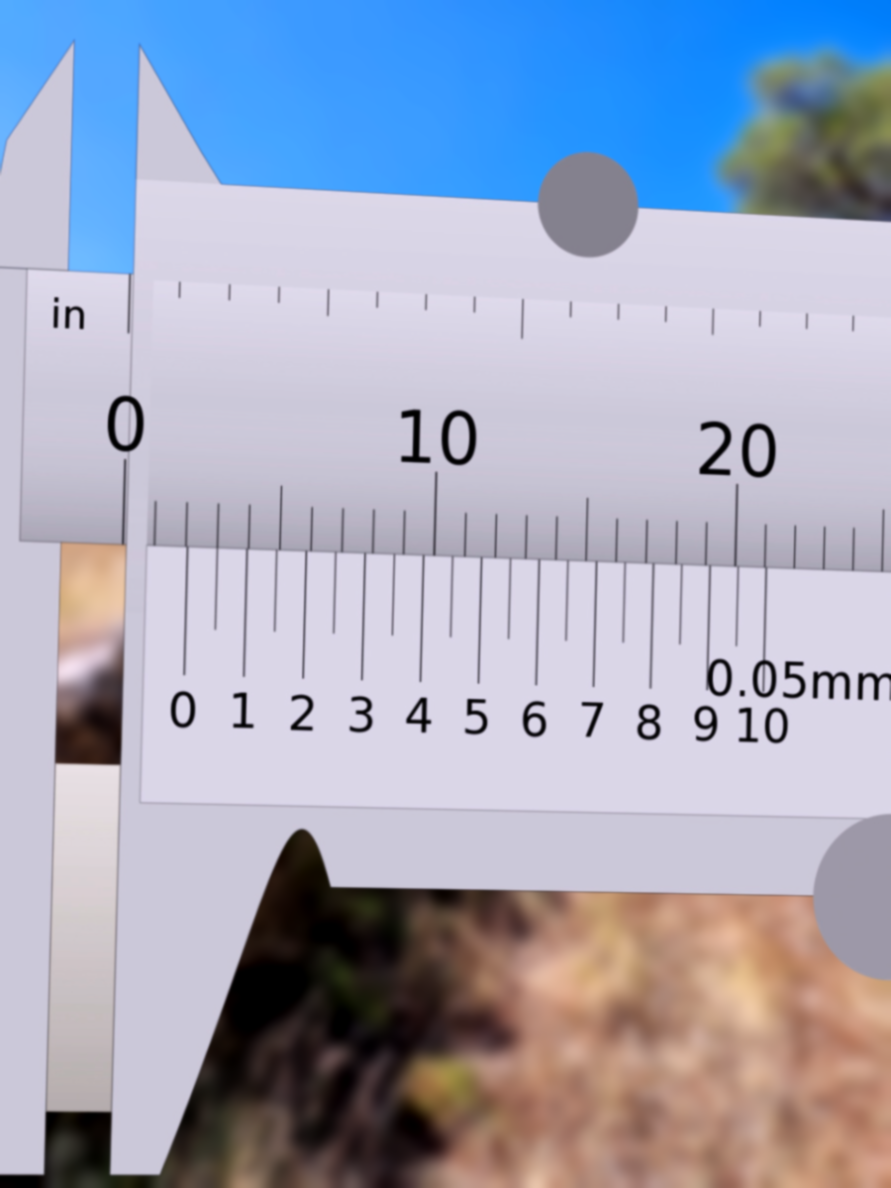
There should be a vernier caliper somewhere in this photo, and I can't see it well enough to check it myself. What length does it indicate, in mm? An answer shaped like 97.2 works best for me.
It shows 2.05
